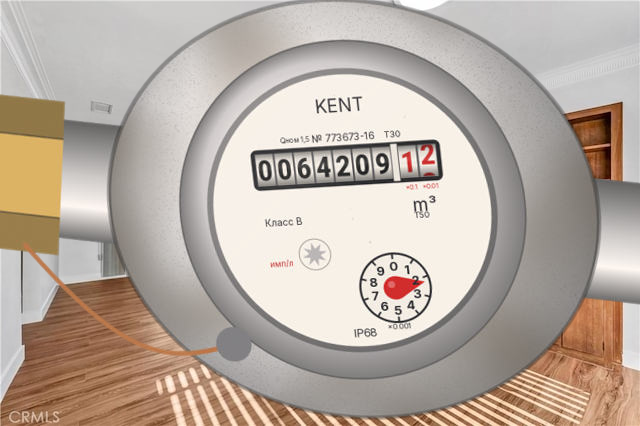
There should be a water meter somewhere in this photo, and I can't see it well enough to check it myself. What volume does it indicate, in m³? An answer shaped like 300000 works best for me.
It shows 64209.122
